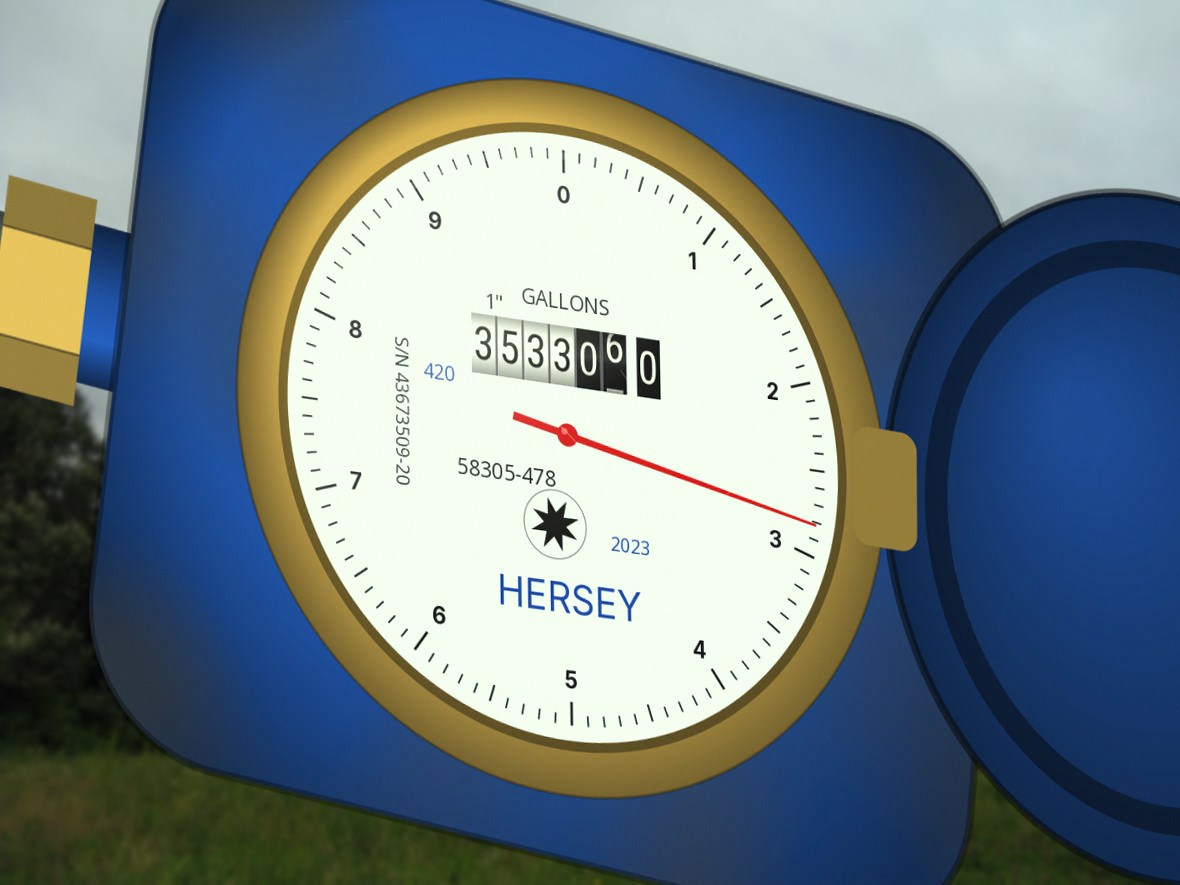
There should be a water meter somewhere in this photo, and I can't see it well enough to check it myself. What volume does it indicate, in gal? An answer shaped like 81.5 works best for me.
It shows 3533062.8
